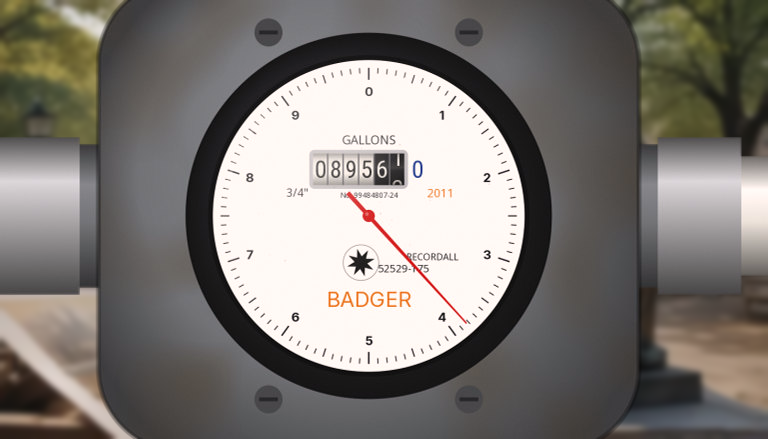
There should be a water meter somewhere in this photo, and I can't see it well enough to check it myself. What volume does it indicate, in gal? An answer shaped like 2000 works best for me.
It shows 895613.8
